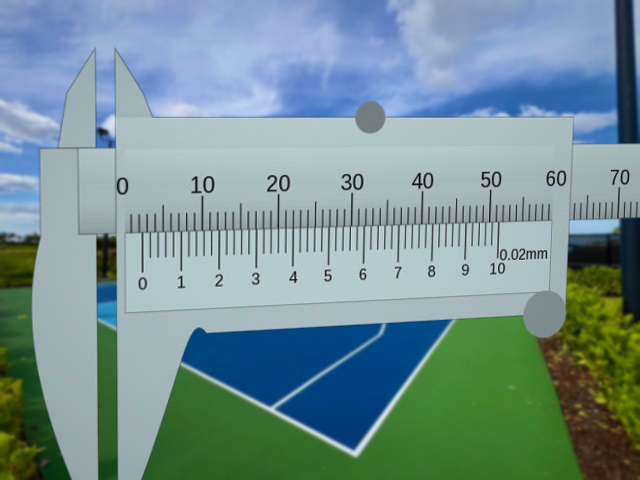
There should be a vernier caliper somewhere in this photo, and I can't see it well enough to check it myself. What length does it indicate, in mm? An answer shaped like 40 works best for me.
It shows 2.4
